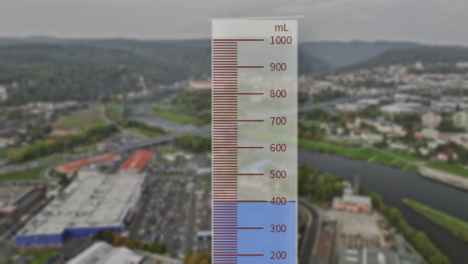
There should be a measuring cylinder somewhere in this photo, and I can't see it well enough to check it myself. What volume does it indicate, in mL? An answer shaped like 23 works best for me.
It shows 400
